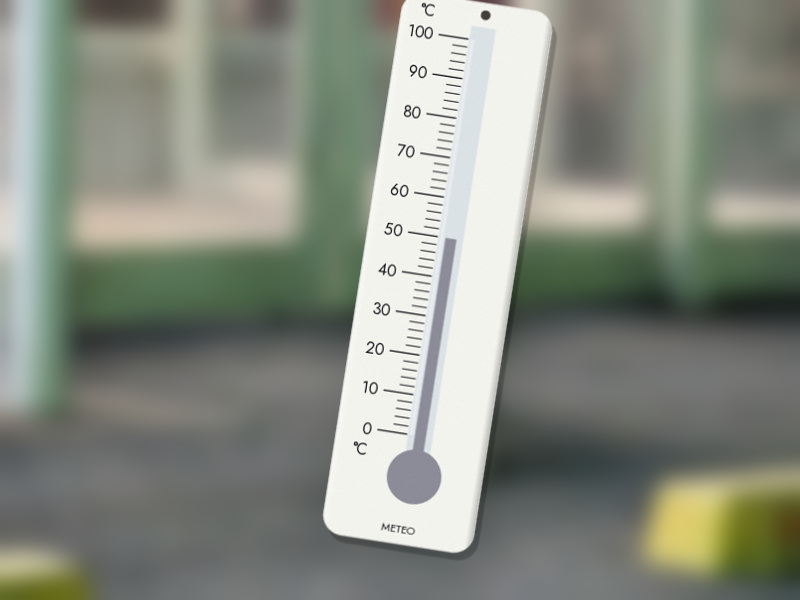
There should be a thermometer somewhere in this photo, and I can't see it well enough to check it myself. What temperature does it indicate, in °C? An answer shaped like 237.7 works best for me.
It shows 50
